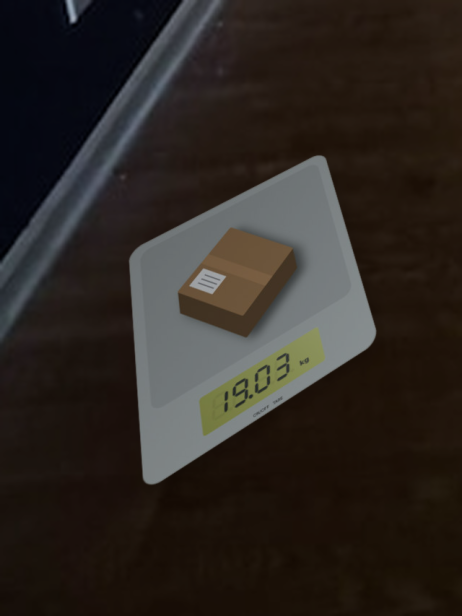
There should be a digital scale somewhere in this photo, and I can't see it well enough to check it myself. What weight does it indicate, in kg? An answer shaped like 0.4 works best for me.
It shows 19.03
